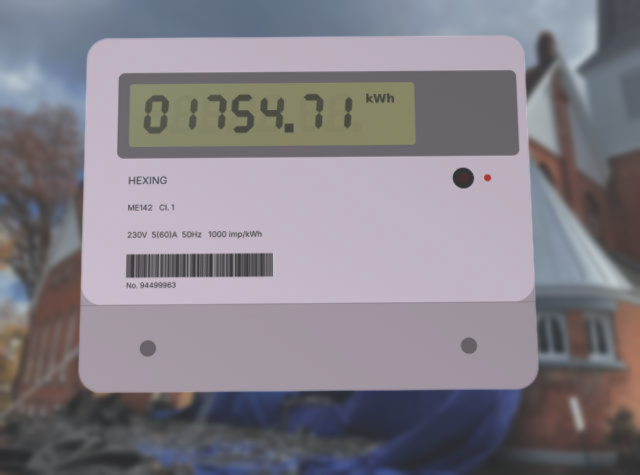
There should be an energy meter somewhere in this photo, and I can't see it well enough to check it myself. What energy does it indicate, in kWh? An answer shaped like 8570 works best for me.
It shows 1754.71
